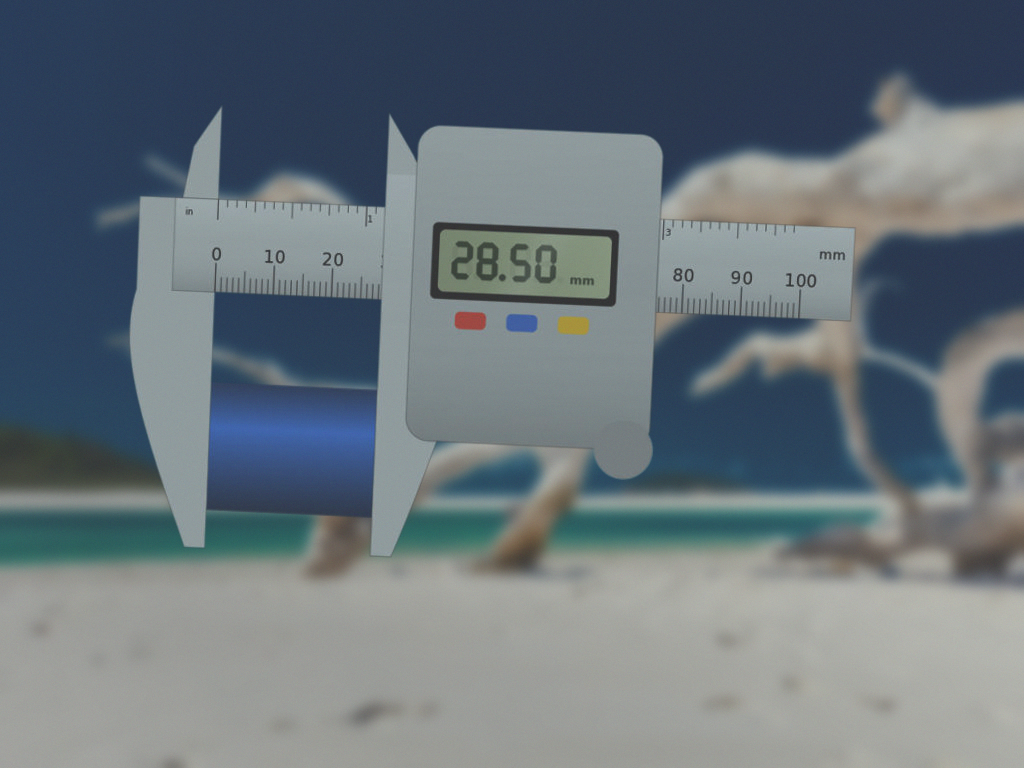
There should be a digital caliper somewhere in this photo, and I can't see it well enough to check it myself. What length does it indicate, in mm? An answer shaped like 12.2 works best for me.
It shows 28.50
